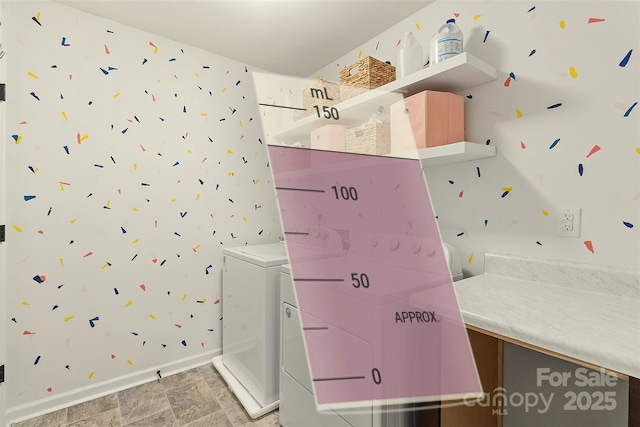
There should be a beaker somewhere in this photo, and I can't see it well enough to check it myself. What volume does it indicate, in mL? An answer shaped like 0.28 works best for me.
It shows 125
